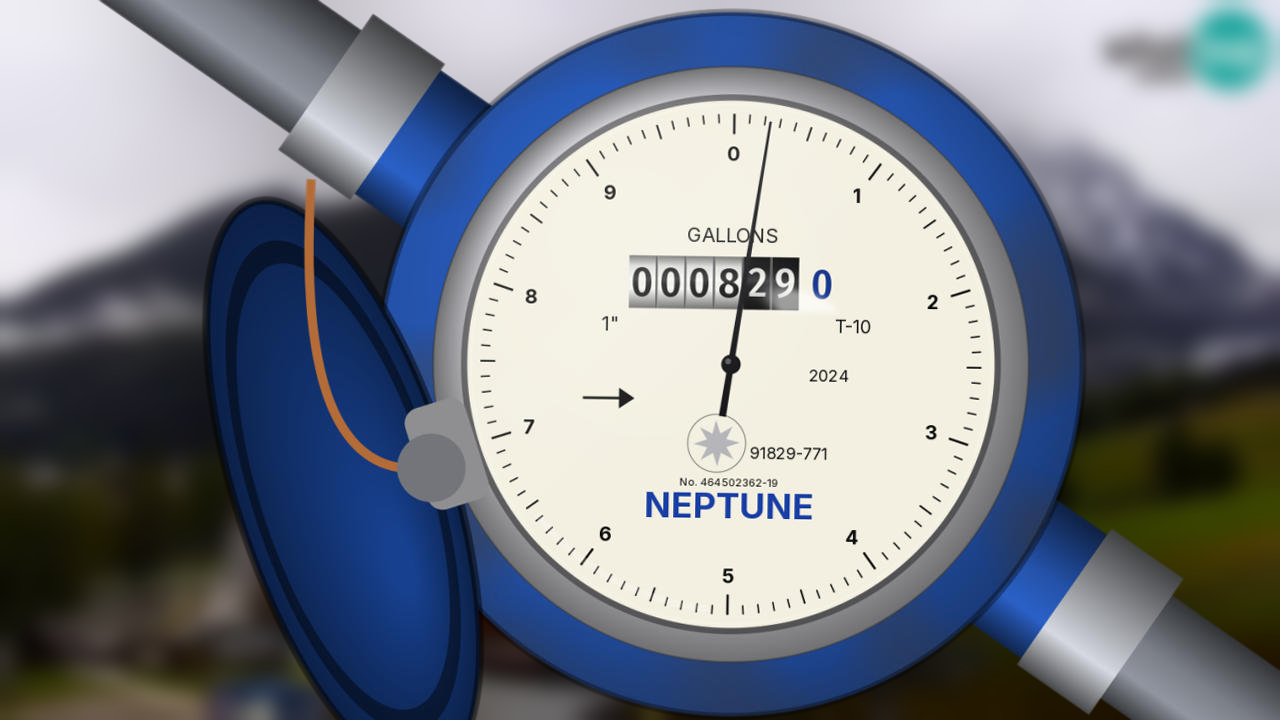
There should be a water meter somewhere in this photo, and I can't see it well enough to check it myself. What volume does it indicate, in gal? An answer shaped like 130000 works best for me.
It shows 8290.2
